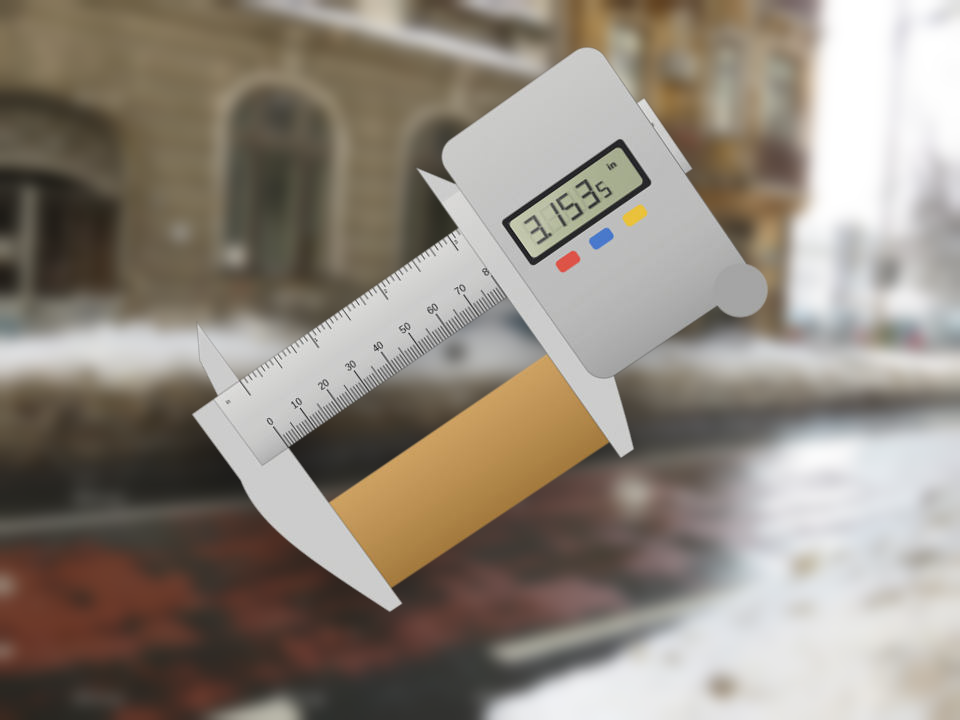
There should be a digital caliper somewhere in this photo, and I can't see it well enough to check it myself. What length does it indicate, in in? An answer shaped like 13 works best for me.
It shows 3.1535
